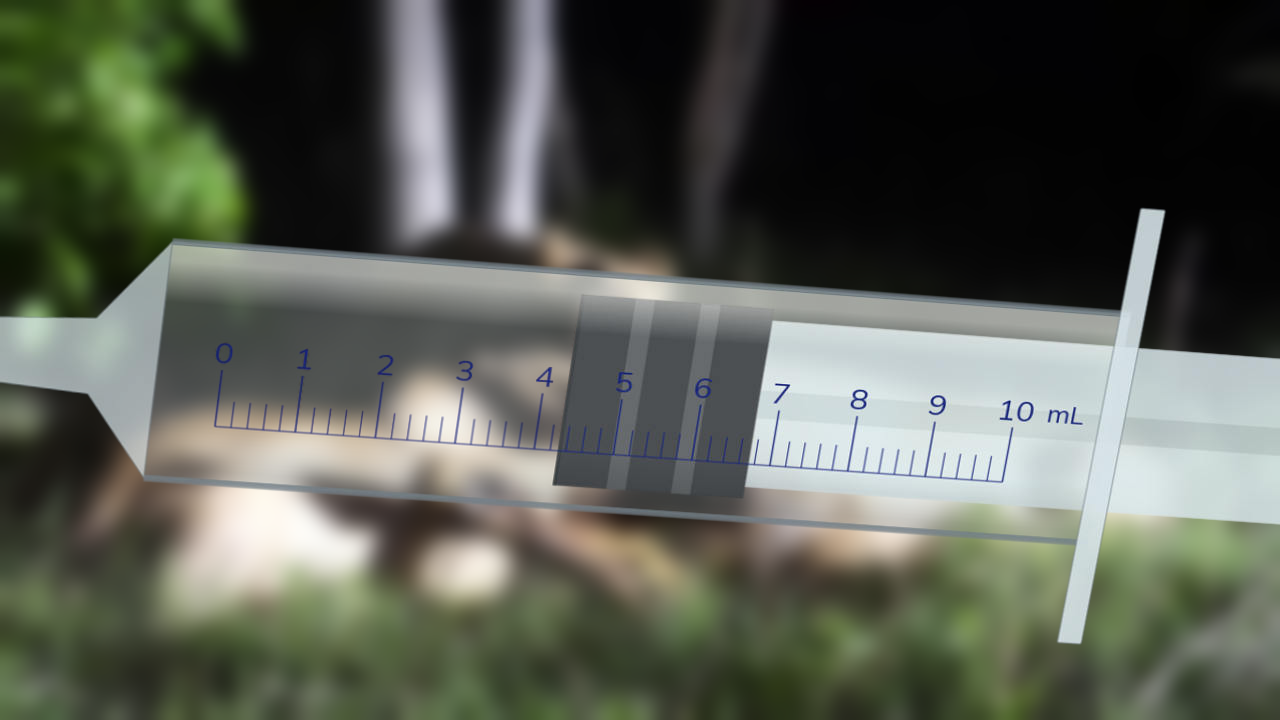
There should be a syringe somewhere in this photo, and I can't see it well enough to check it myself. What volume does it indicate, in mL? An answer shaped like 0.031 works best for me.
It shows 4.3
